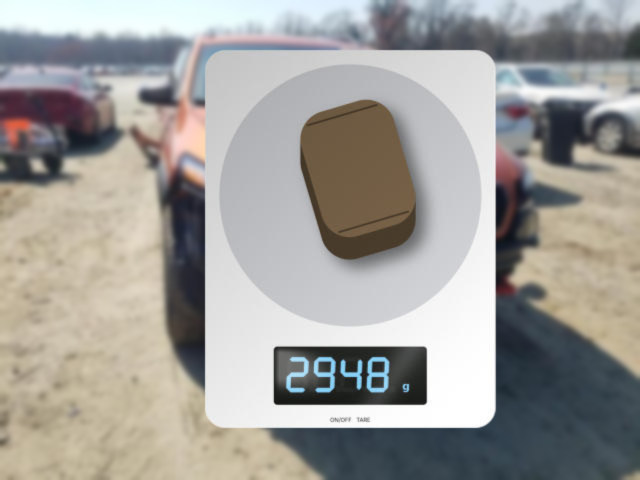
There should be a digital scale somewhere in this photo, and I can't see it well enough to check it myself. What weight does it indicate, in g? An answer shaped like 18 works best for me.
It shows 2948
